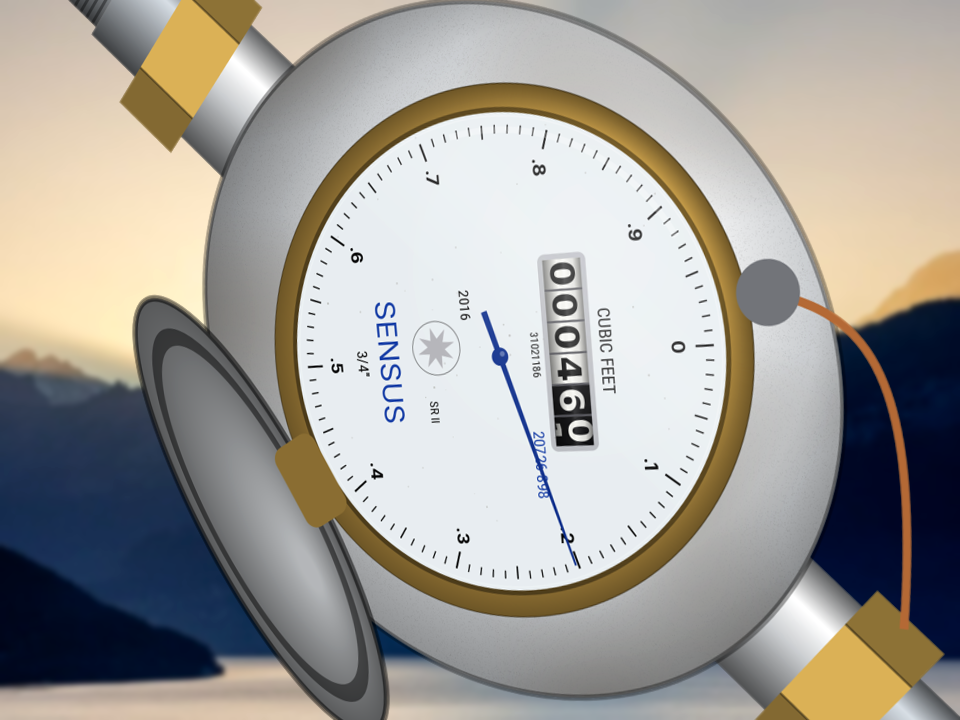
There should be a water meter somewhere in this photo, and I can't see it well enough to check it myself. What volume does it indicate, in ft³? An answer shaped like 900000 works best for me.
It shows 460.20
